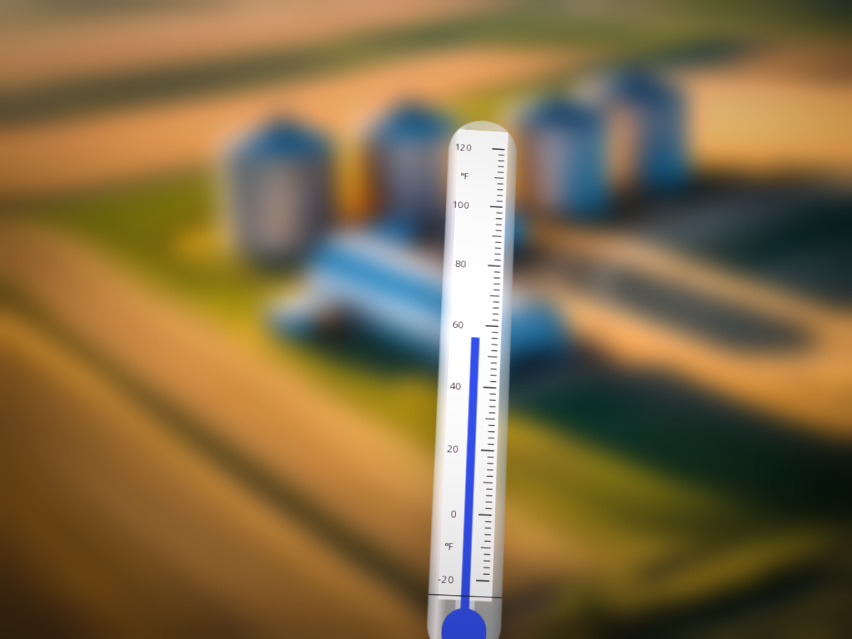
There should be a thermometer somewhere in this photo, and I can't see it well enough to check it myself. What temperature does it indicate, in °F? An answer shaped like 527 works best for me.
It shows 56
